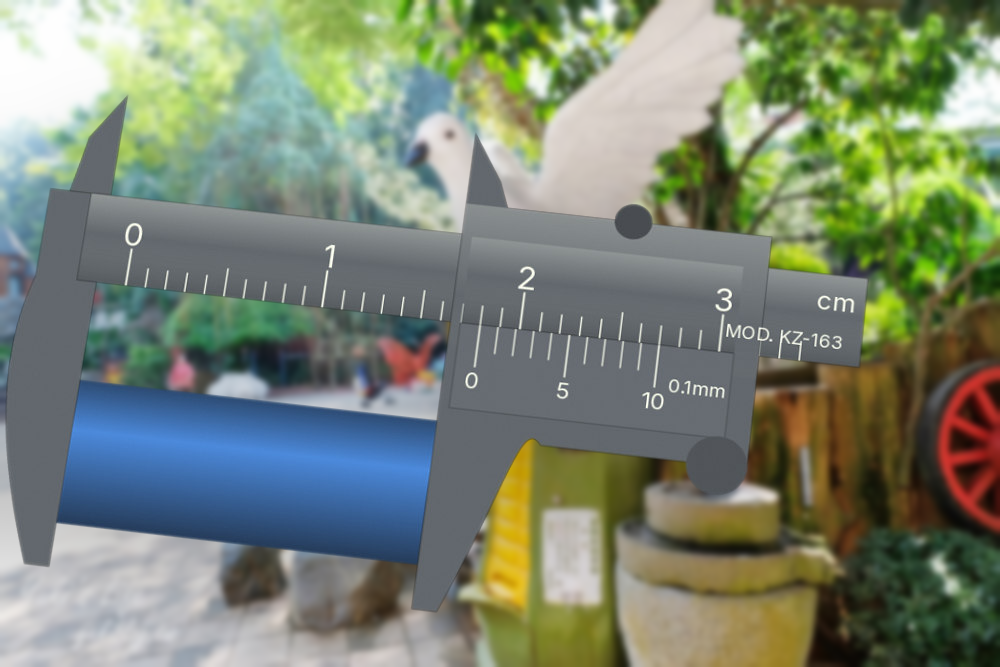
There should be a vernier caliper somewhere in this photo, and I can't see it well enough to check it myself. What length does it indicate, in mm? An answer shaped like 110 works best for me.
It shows 18.0
